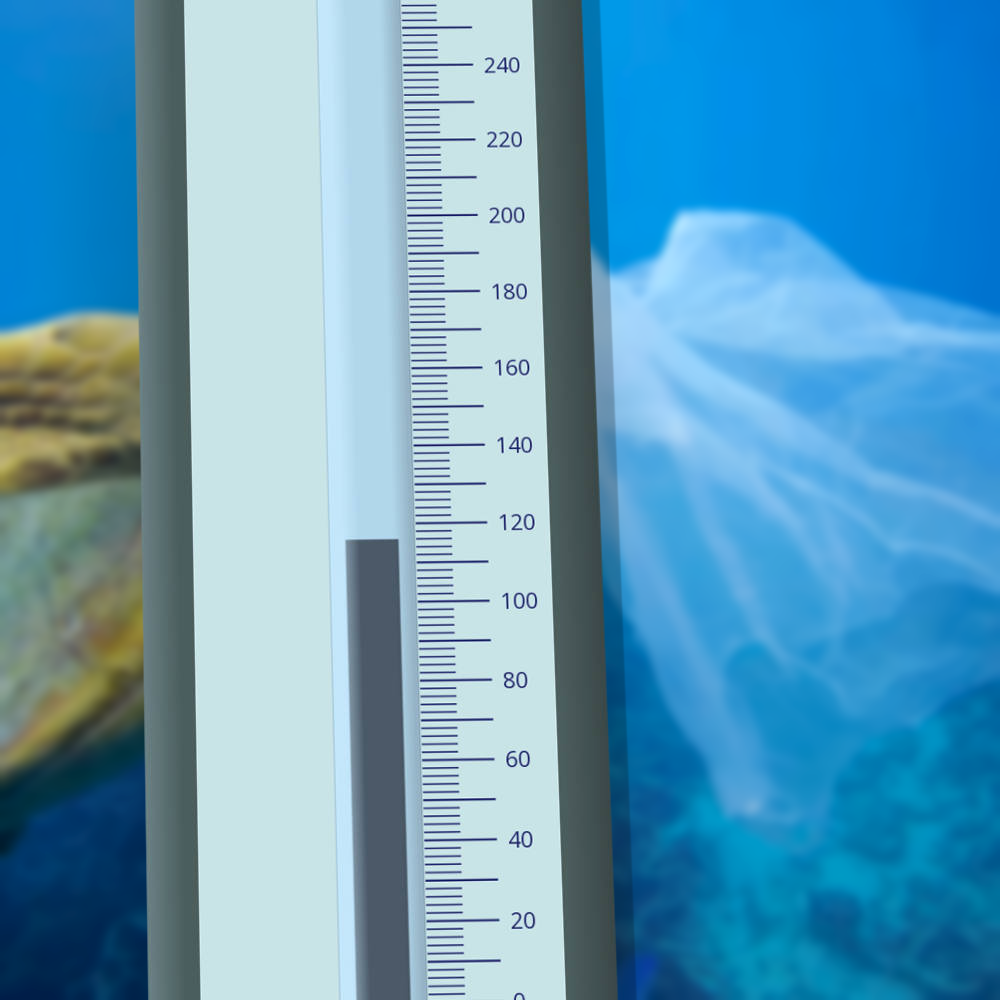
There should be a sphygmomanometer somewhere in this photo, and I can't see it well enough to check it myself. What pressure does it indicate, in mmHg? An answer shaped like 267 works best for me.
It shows 116
